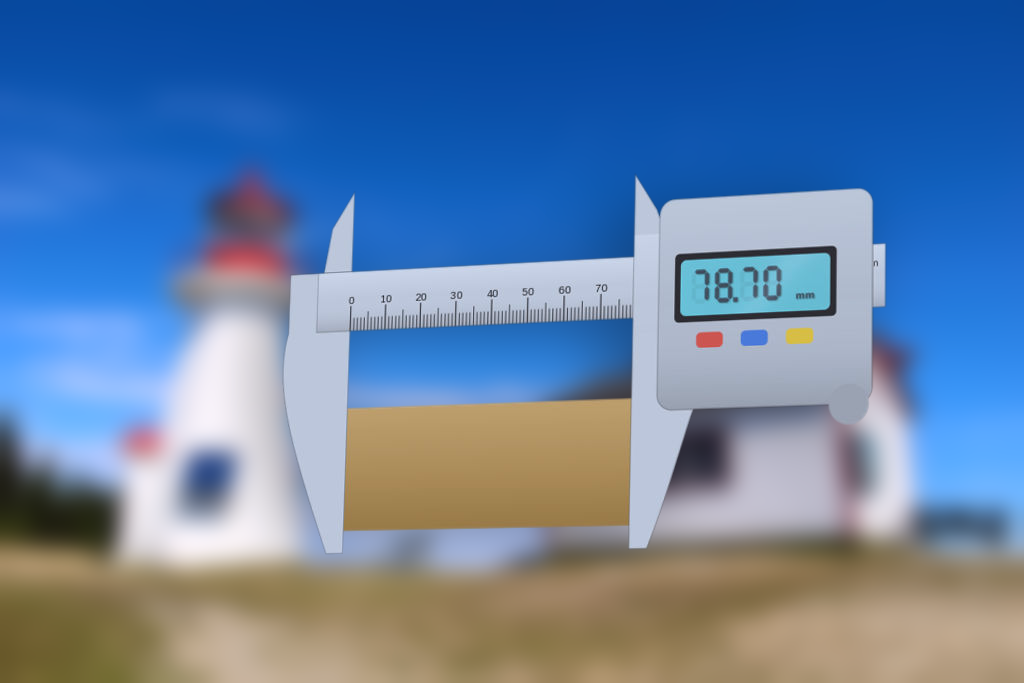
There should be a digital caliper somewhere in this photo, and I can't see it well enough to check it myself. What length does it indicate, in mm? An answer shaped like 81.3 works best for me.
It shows 78.70
